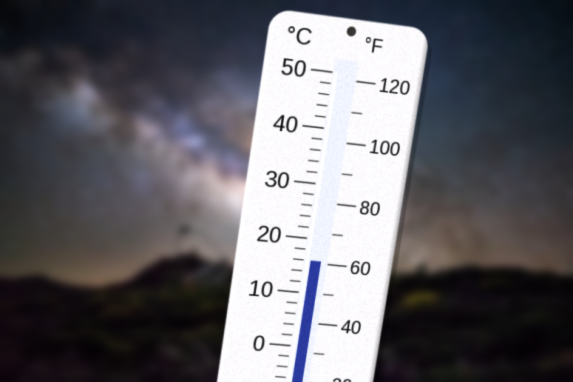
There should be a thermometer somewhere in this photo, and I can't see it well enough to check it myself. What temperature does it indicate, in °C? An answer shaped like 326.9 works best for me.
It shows 16
